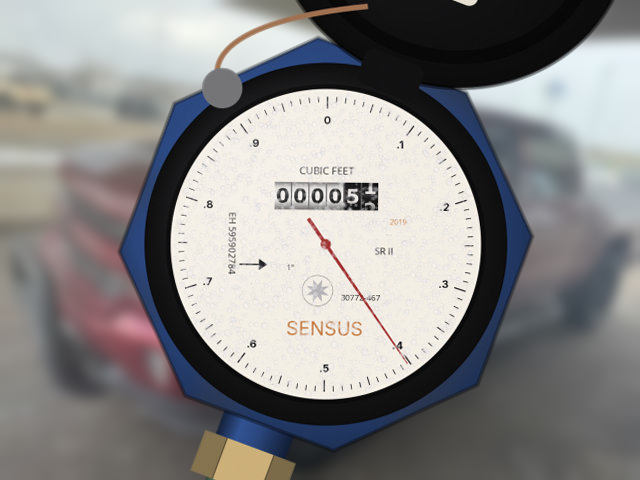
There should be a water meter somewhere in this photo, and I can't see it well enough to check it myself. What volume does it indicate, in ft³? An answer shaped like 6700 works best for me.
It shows 51.40
